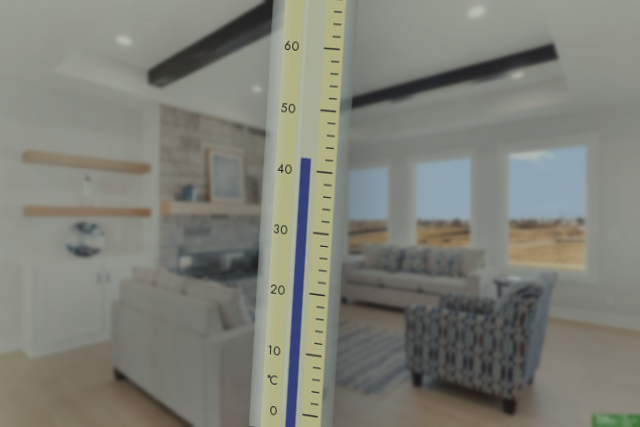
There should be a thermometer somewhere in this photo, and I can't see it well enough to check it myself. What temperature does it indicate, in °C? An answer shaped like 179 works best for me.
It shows 42
